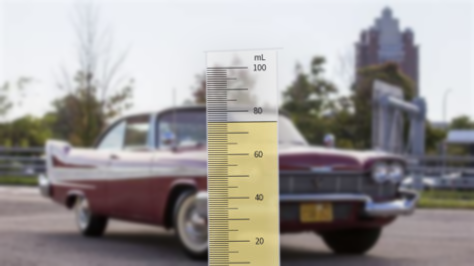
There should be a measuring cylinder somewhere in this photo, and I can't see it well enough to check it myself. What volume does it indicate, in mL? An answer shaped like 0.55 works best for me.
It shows 75
